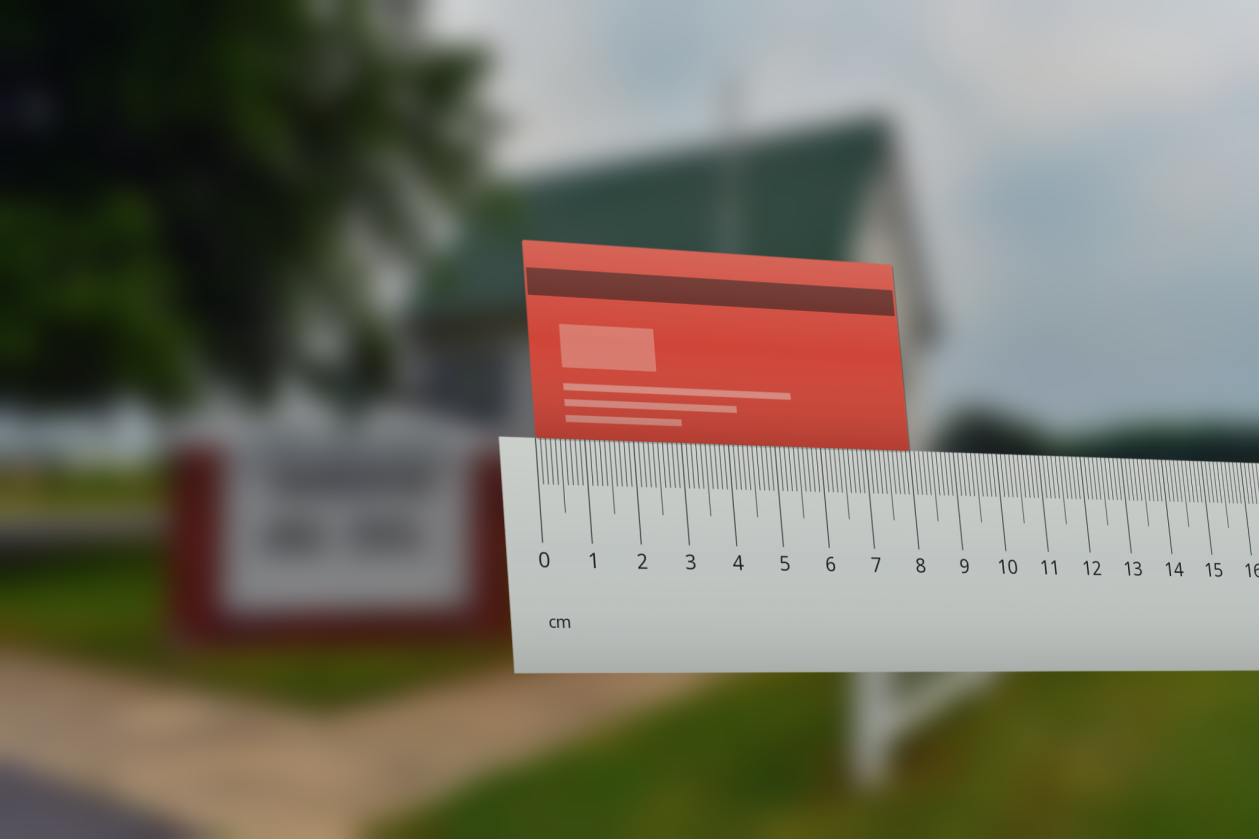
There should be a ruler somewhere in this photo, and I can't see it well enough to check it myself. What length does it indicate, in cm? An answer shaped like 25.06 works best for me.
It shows 8
